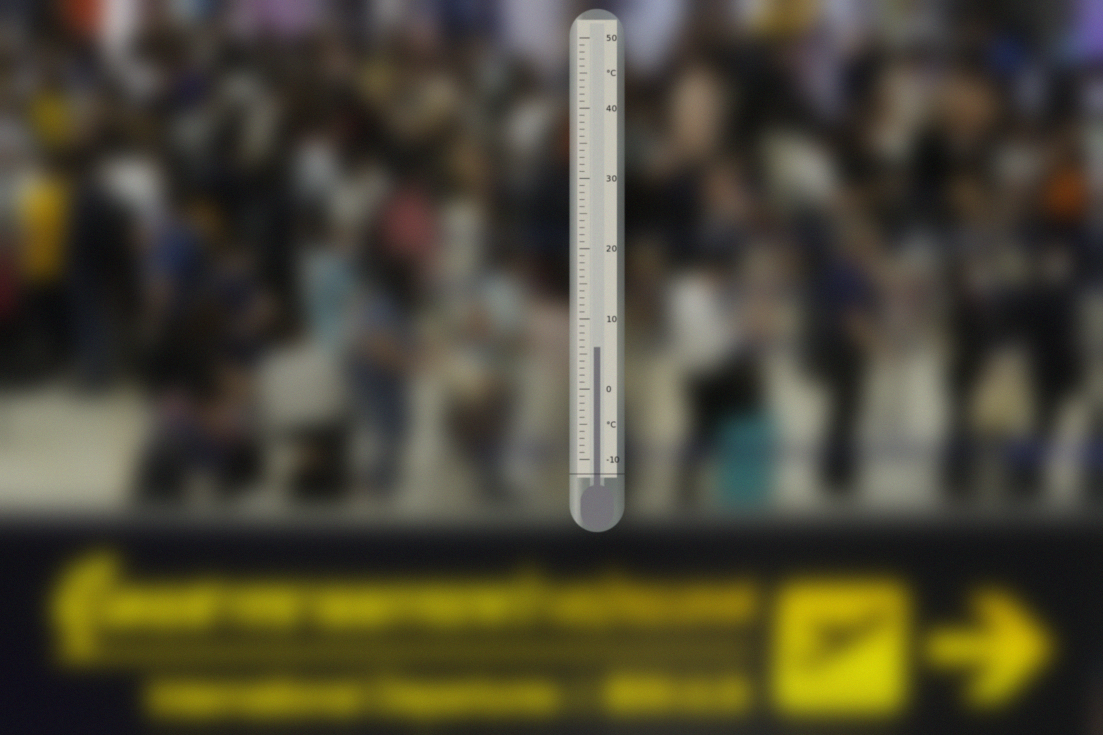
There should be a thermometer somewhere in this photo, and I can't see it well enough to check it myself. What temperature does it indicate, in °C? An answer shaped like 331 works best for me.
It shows 6
